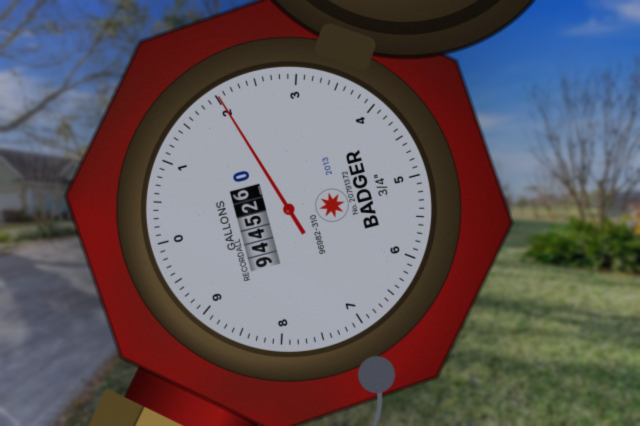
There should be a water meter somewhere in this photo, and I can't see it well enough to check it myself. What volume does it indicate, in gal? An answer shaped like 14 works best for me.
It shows 9445262.0
